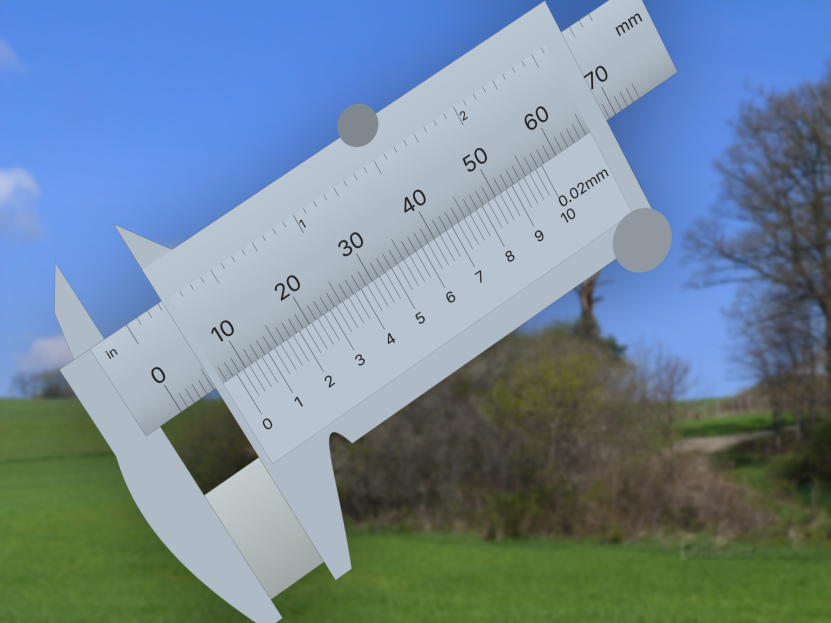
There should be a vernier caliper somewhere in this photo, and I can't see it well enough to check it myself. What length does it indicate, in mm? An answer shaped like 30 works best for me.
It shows 8.6
